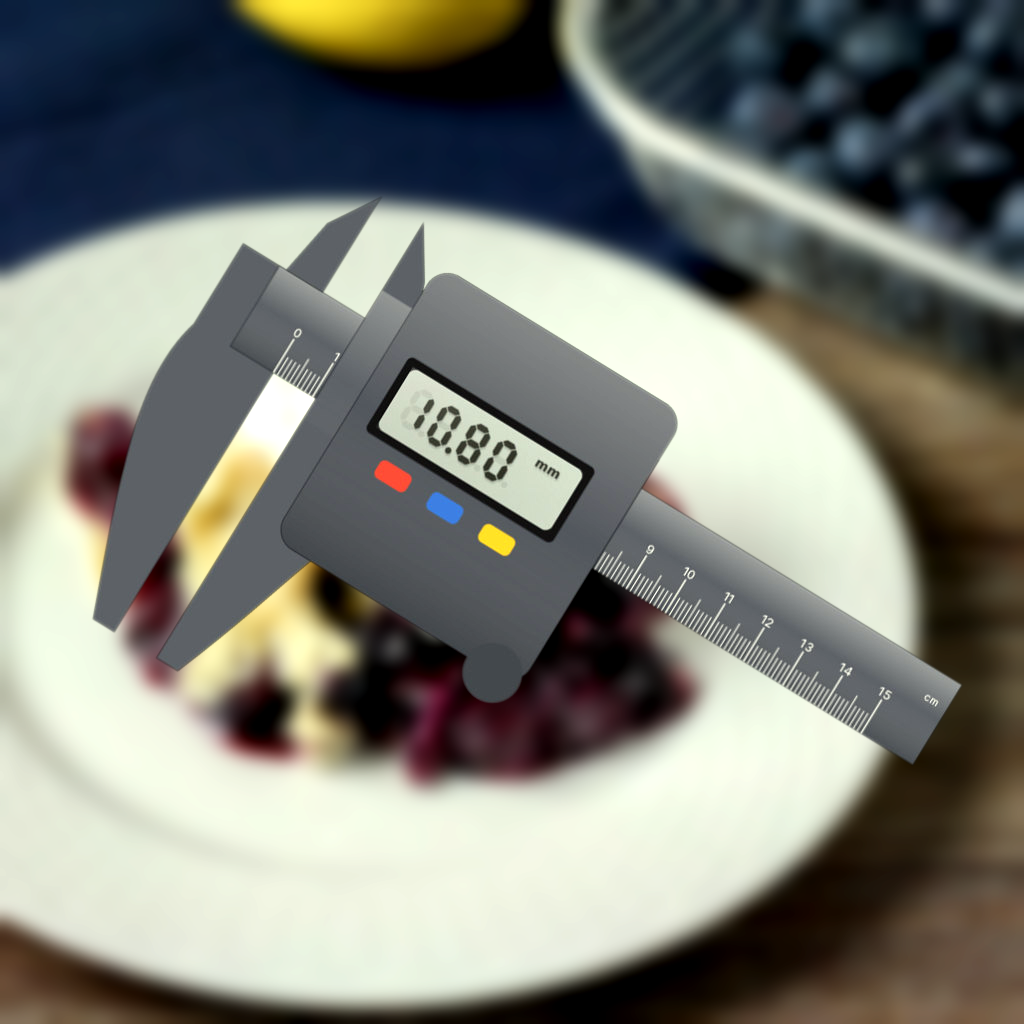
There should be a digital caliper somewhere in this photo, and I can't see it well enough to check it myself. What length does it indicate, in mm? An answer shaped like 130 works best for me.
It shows 10.80
